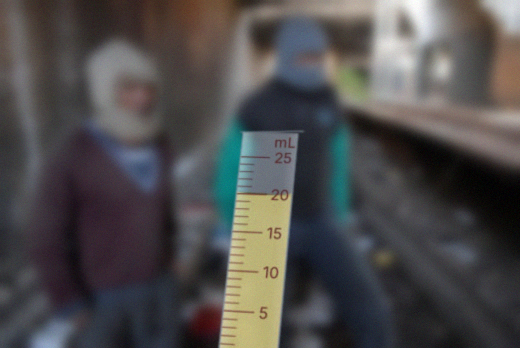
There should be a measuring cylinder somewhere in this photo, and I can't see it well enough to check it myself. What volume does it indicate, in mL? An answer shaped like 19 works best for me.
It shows 20
